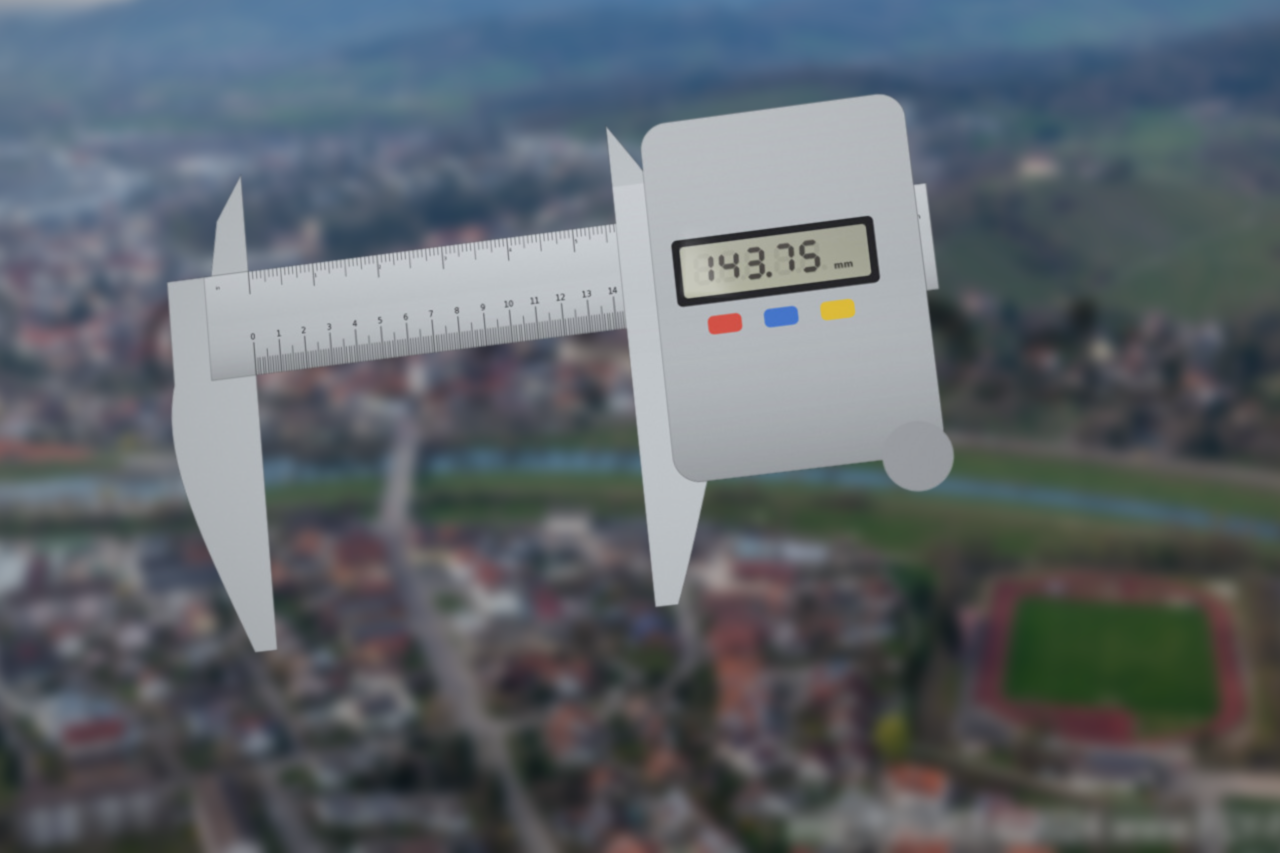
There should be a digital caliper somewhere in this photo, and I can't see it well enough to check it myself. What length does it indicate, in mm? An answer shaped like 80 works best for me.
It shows 143.75
